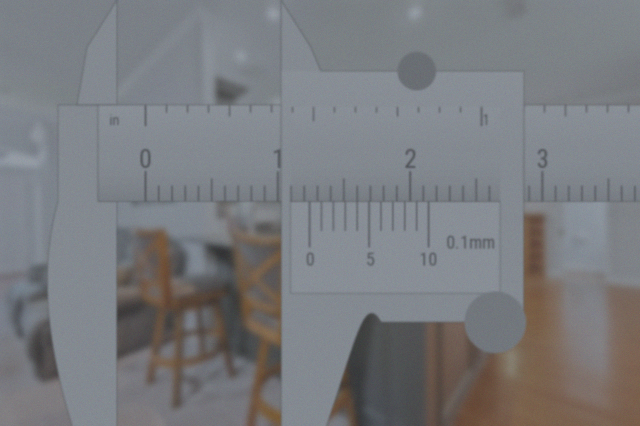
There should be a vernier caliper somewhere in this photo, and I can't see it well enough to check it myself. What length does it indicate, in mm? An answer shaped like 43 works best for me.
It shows 12.4
